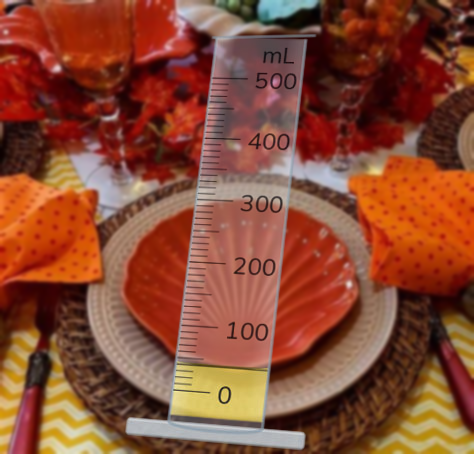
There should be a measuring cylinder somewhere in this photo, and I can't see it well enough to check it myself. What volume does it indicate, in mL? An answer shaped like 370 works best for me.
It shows 40
